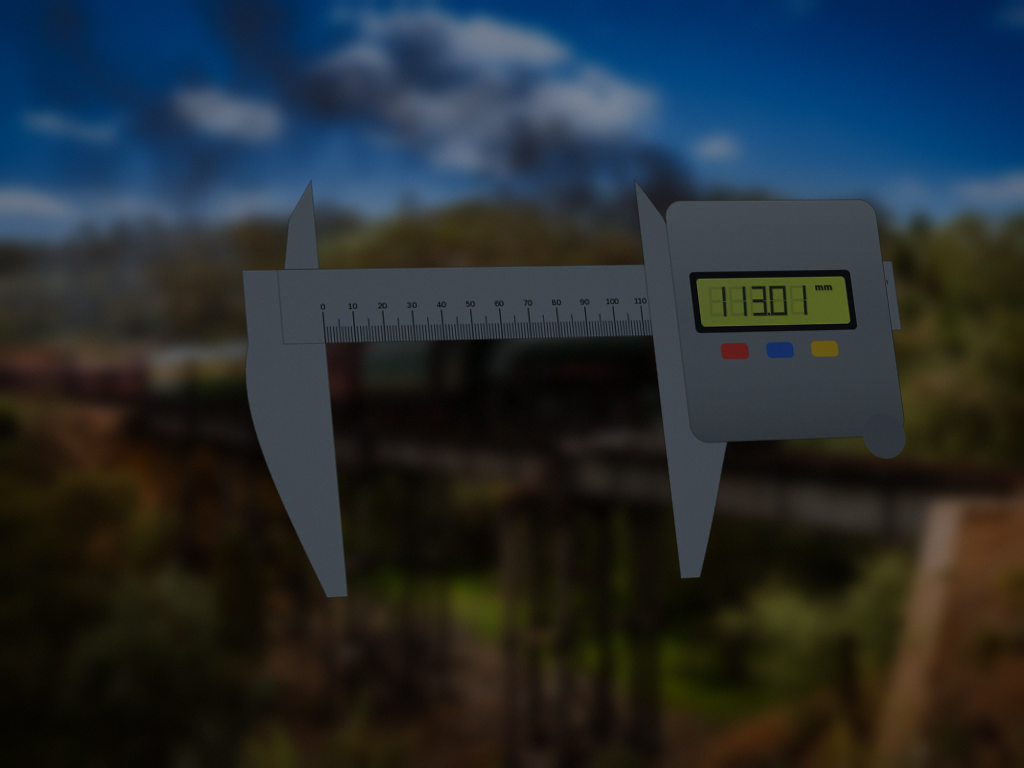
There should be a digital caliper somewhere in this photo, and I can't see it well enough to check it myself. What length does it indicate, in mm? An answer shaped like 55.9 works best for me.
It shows 113.01
